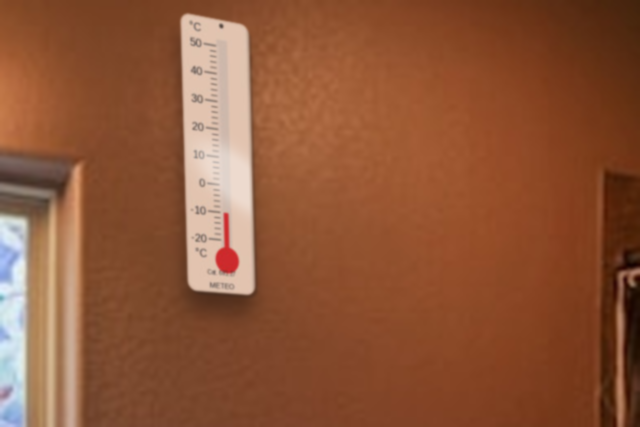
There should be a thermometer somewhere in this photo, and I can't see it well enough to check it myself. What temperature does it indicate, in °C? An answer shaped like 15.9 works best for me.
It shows -10
